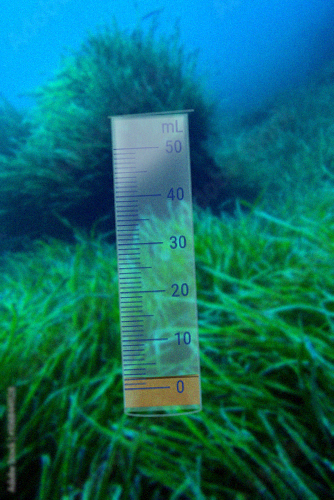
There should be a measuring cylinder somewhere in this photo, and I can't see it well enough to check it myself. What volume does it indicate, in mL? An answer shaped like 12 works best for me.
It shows 2
